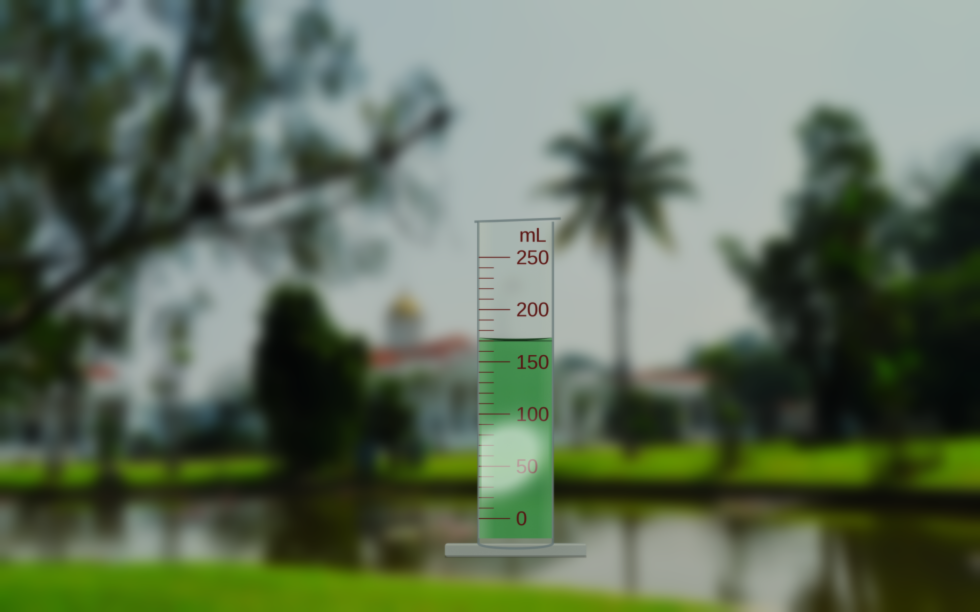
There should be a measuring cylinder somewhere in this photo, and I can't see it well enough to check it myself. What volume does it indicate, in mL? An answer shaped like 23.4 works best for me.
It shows 170
